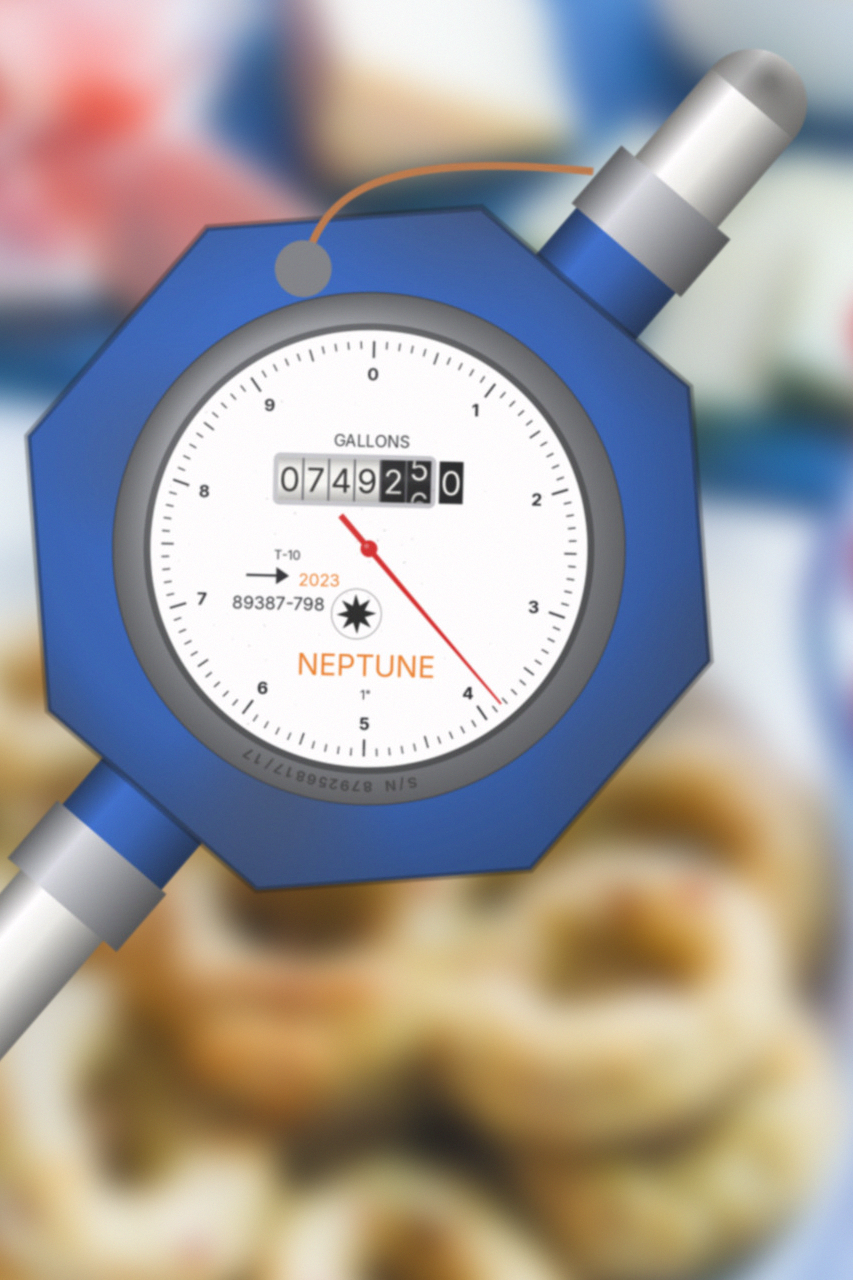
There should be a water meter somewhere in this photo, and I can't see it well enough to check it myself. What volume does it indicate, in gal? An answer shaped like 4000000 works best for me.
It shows 749253.8
